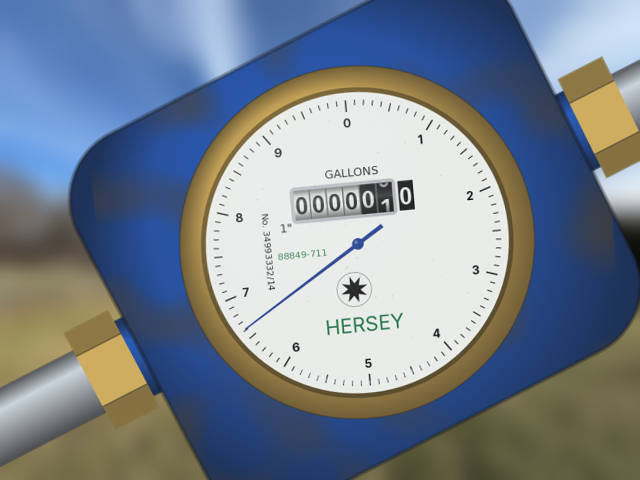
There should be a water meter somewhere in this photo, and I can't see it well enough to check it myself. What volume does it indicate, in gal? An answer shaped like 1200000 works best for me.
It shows 6.6
